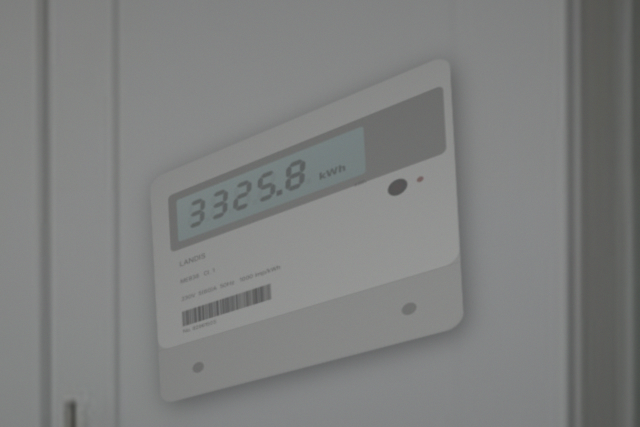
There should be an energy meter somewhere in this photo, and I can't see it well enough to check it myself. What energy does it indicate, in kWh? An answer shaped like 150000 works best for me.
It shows 3325.8
